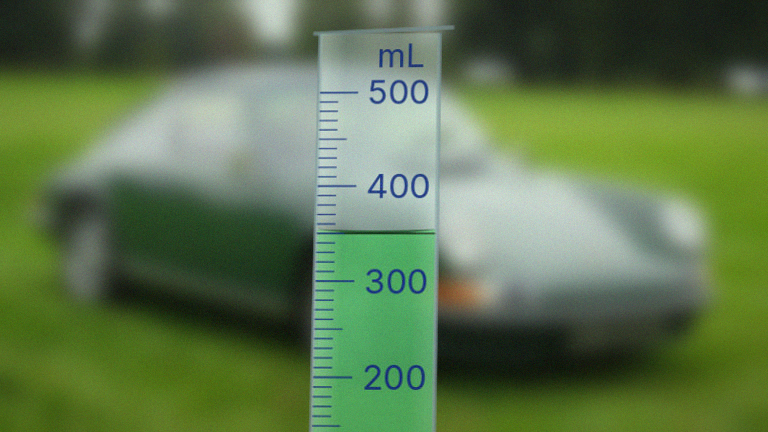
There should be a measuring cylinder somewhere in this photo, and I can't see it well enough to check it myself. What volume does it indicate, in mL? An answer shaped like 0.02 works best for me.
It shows 350
